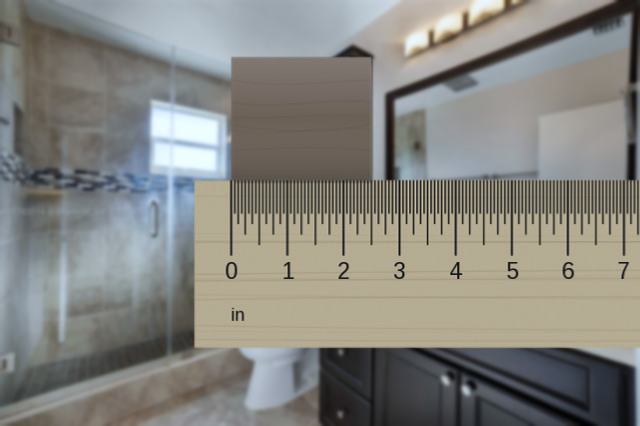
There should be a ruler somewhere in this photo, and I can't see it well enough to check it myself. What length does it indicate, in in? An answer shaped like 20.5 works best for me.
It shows 2.5
